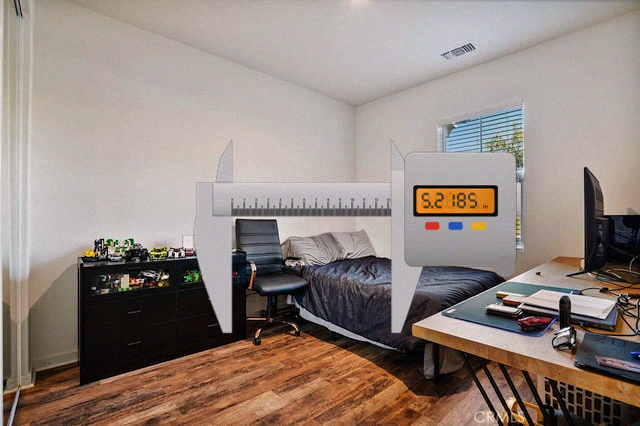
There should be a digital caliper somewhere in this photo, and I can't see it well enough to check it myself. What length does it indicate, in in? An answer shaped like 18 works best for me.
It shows 5.2185
